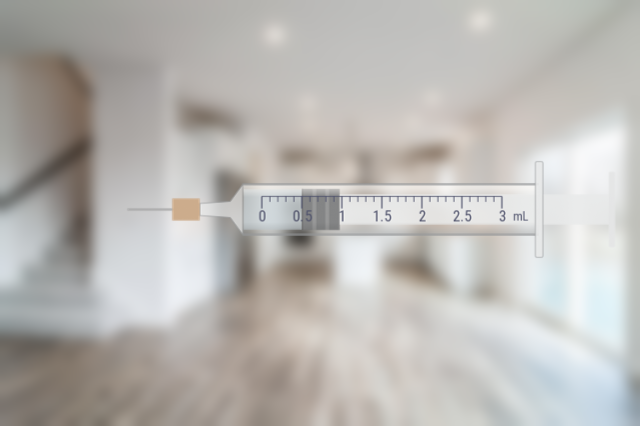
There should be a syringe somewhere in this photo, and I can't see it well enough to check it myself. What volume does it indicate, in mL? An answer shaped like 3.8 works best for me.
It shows 0.5
